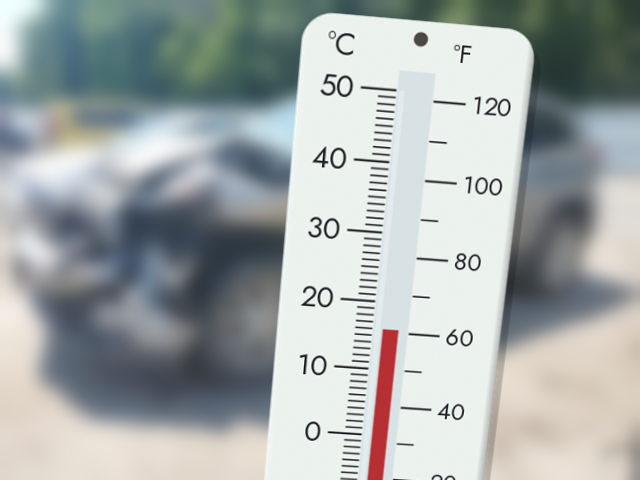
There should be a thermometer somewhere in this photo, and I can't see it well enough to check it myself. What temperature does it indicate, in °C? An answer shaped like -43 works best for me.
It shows 16
